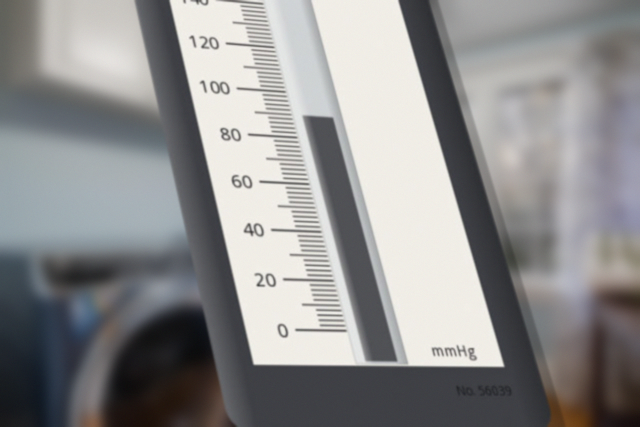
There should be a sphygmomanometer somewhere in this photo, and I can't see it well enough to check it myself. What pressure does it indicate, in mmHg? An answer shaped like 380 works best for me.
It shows 90
